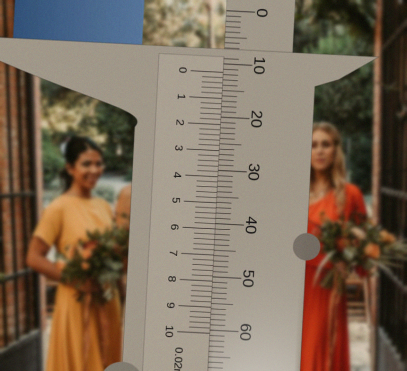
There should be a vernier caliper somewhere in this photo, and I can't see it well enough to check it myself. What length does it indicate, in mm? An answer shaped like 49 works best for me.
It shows 11.6
